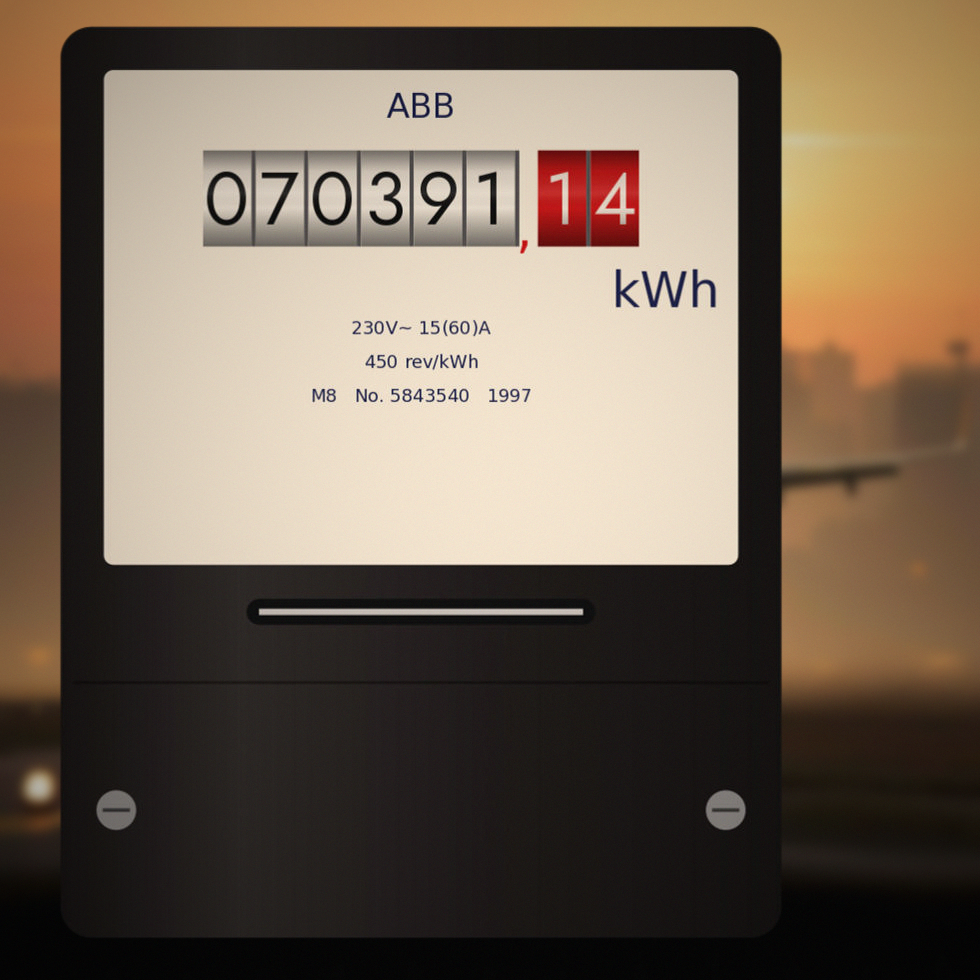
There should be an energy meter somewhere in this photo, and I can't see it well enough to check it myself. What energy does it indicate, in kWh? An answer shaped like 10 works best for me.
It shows 70391.14
